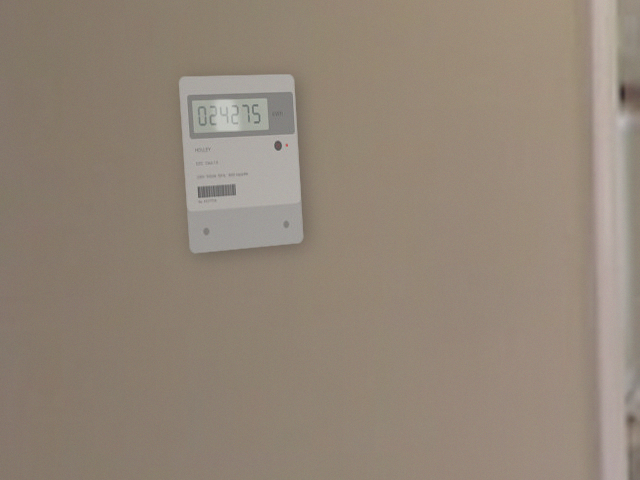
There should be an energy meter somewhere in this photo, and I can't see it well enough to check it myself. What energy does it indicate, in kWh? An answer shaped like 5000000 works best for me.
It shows 24275
